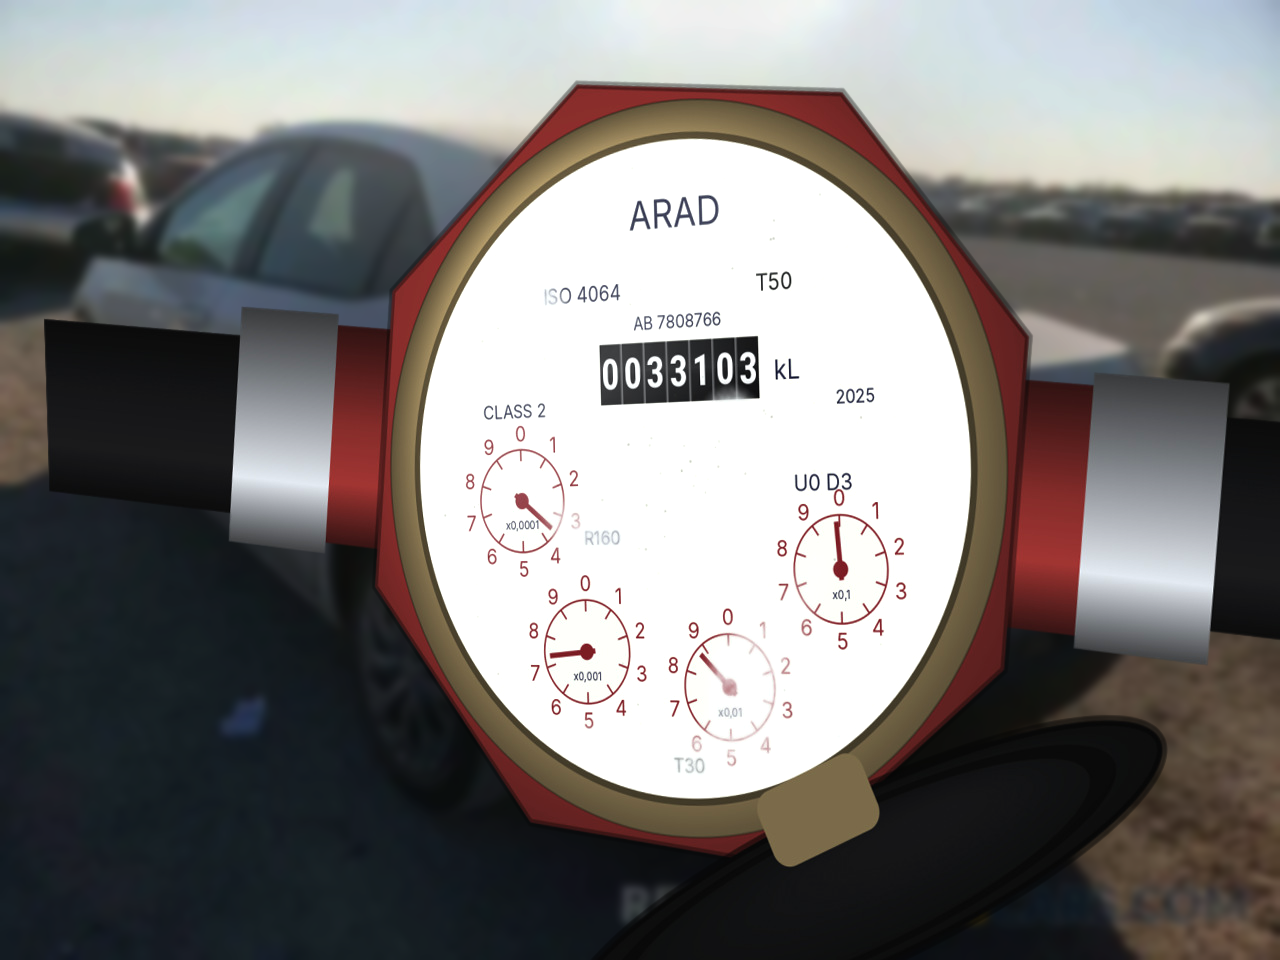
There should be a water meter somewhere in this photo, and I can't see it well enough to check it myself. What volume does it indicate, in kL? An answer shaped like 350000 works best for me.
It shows 33102.9873
